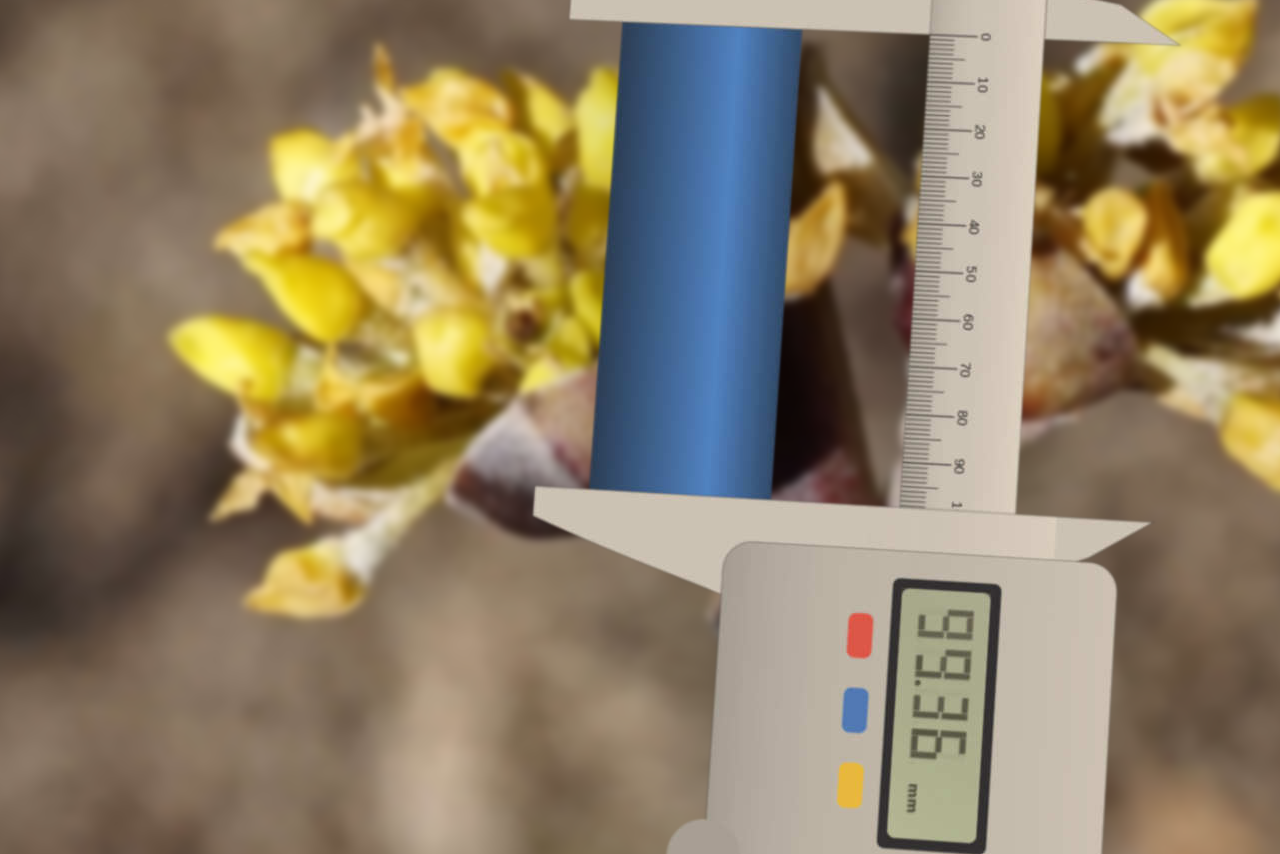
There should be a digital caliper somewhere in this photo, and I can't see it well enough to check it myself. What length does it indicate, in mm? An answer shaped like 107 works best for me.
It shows 99.36
